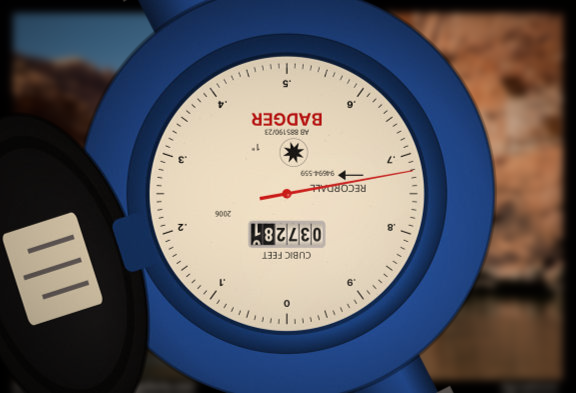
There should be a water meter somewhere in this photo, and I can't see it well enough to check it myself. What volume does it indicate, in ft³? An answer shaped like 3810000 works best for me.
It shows 37280.72
